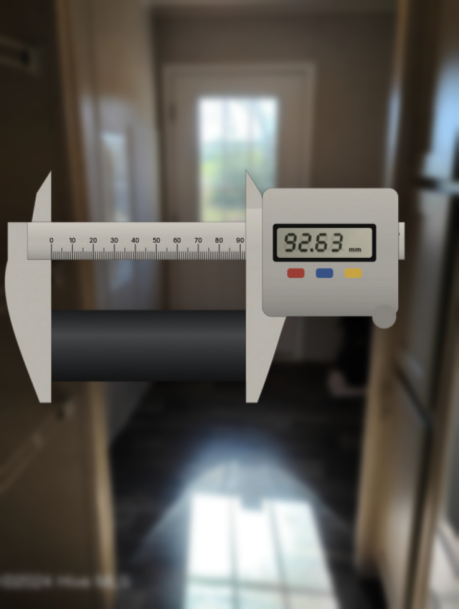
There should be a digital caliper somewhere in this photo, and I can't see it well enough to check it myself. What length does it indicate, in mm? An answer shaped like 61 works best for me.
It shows 92.63
